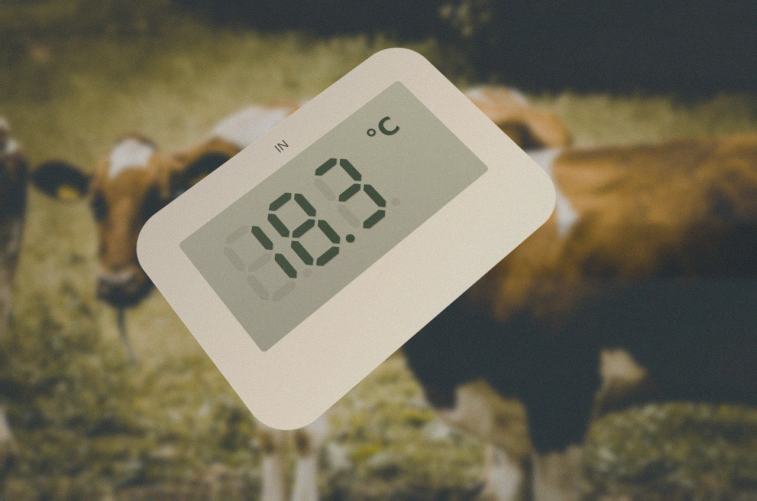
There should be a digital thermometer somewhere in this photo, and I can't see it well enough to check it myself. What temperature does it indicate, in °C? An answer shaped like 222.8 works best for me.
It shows 18.3
